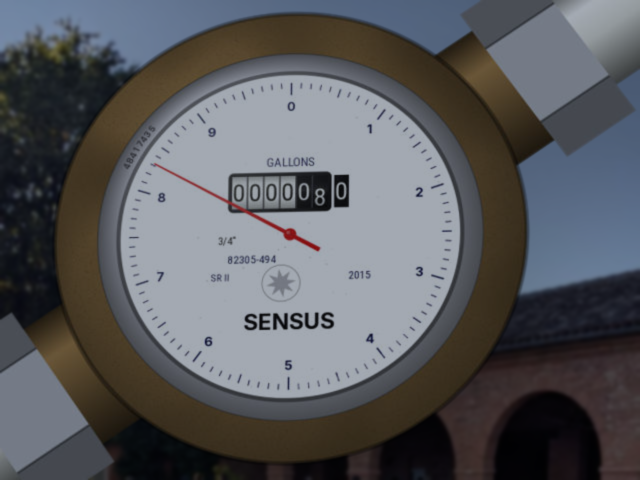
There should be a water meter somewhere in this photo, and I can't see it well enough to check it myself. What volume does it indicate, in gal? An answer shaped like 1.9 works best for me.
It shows 78.3
